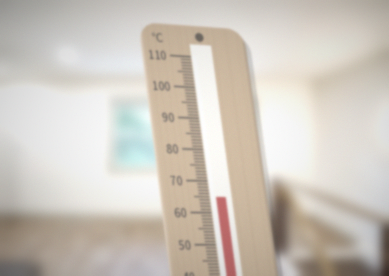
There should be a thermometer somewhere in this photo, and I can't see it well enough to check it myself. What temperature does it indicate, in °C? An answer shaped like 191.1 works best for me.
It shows 65
